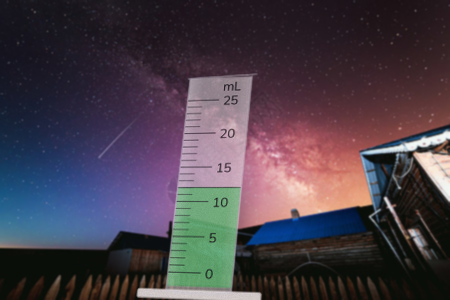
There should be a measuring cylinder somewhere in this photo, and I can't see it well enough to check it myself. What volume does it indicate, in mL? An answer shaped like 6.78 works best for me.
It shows 12
